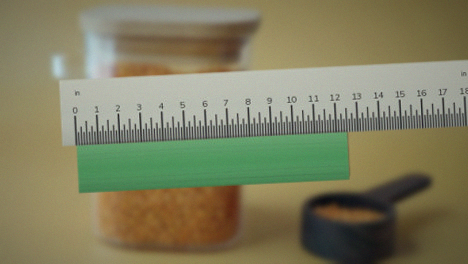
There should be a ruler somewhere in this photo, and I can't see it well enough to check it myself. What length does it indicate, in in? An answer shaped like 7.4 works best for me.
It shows 12.5
